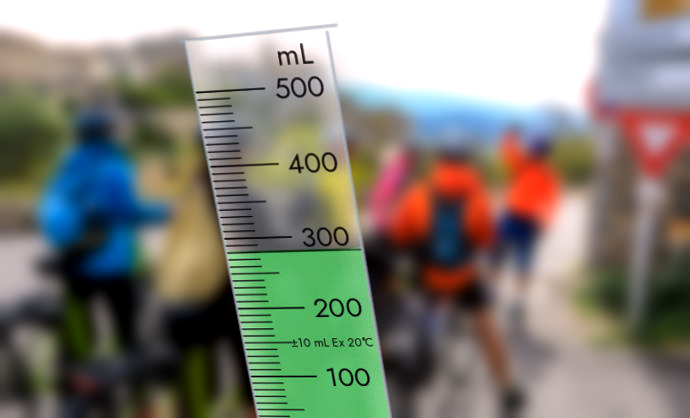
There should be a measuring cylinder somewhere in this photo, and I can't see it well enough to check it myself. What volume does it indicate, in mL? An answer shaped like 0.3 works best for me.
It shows 280
